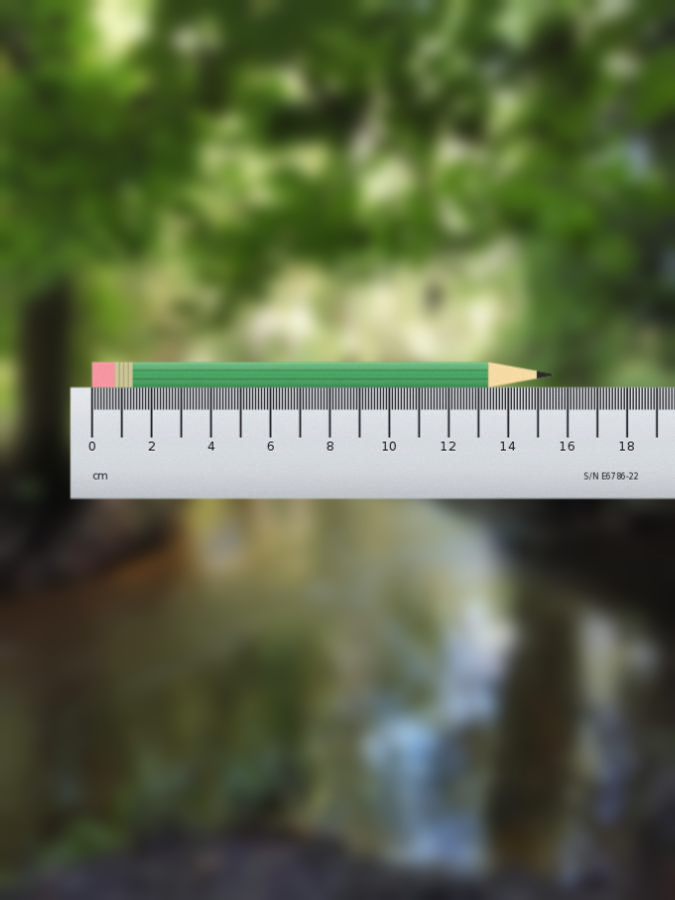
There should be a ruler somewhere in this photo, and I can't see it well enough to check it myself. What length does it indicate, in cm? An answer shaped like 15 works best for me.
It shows 15.5
